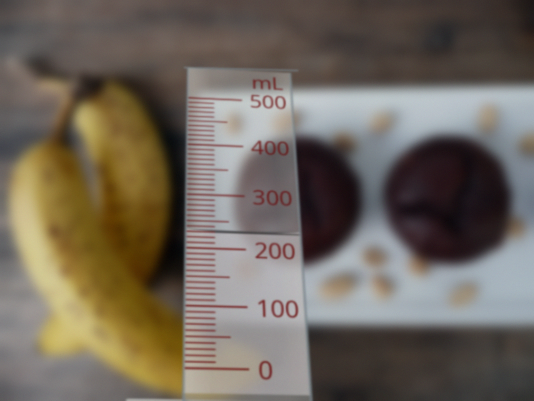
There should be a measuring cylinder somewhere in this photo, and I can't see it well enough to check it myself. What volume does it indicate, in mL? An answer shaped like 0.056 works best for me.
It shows 230
